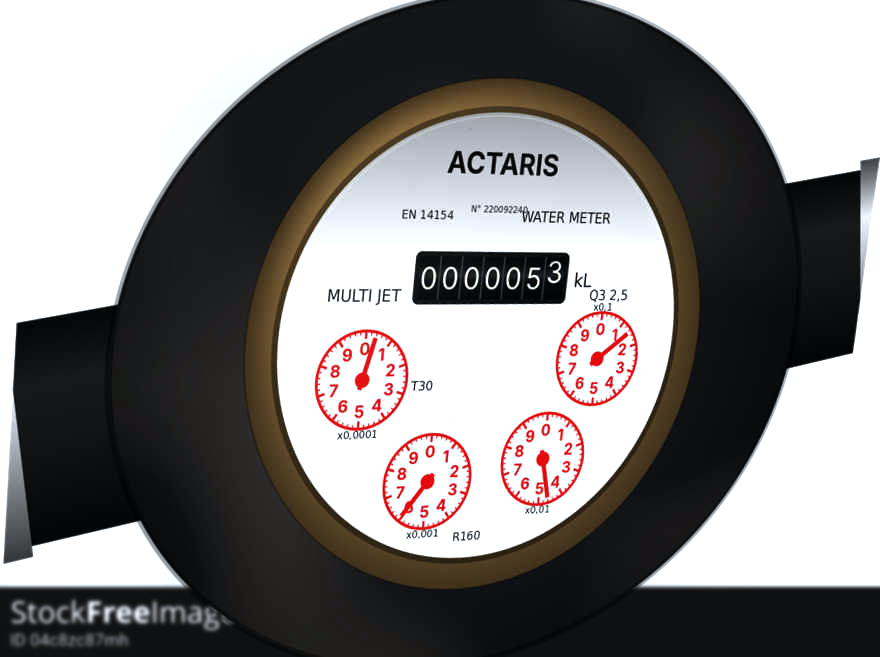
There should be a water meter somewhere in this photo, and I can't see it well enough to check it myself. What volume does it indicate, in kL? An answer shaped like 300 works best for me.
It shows 53.1460
